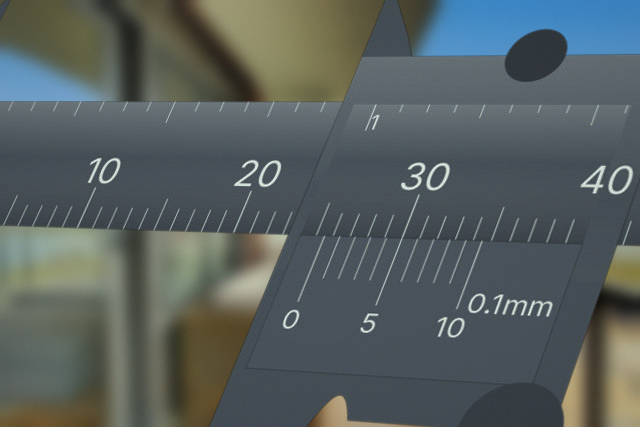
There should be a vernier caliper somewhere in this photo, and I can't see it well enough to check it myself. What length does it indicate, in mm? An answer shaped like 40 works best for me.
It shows 25.5
